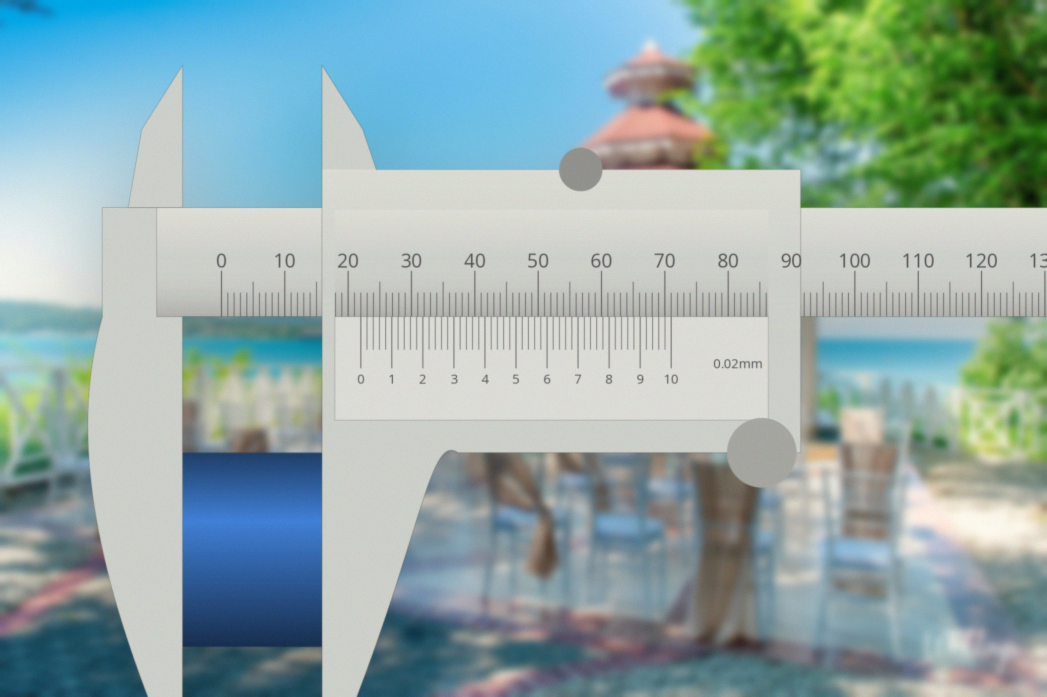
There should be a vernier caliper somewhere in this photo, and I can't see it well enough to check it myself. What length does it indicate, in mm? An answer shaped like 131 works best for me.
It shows 22.0
